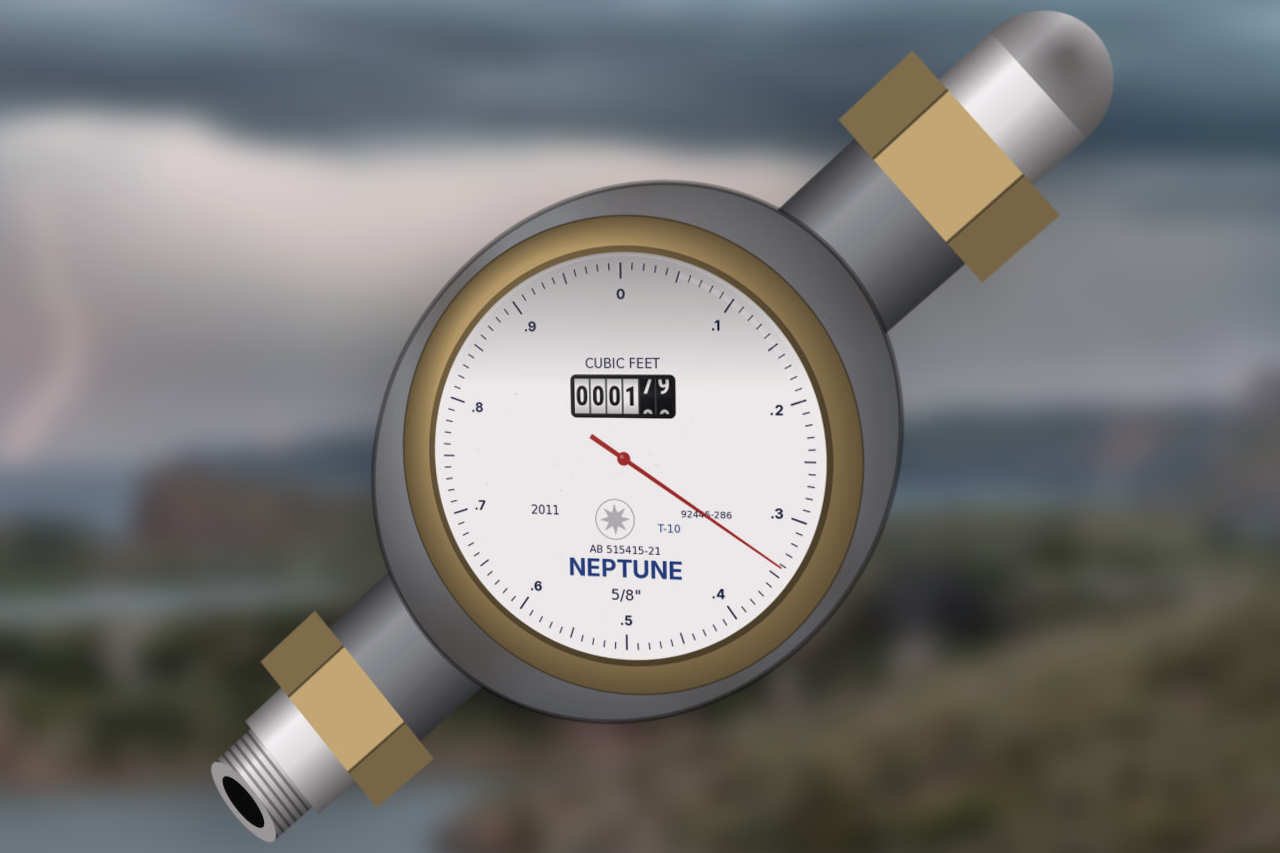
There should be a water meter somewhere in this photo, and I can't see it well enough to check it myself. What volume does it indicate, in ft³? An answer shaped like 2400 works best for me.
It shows 179.34
